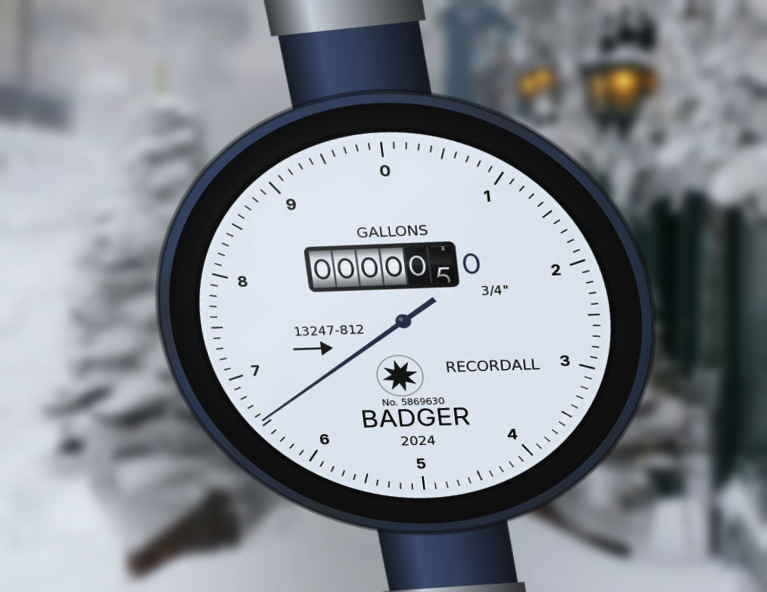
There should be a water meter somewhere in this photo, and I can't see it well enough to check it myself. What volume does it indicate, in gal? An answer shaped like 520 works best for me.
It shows 46.5
